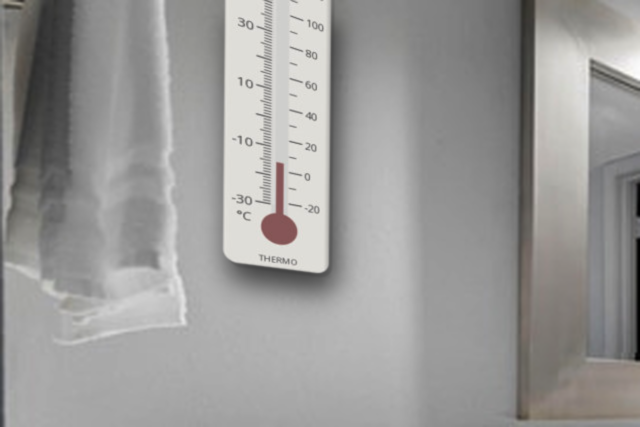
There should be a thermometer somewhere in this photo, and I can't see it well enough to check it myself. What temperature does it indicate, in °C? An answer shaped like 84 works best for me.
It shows -15
